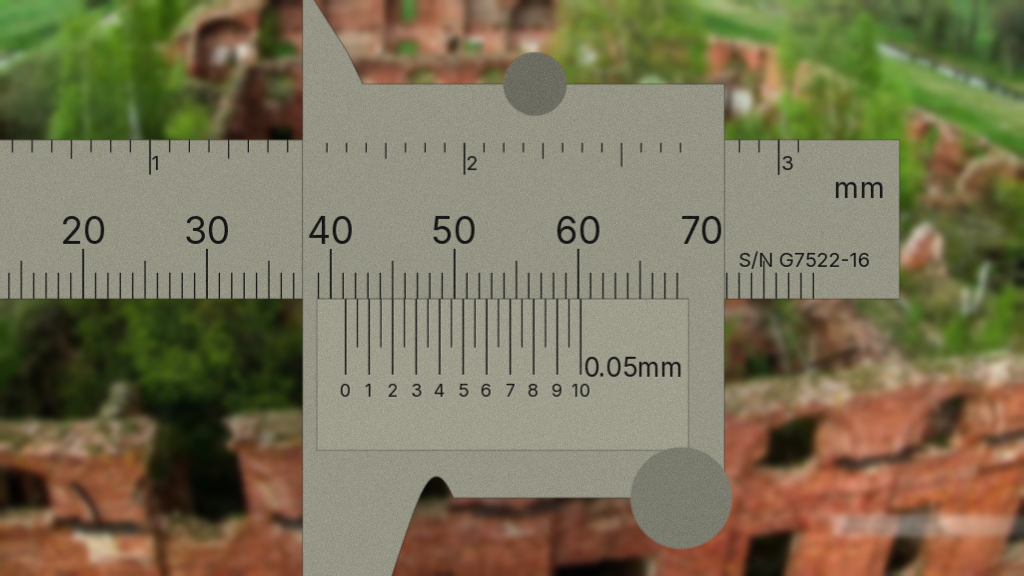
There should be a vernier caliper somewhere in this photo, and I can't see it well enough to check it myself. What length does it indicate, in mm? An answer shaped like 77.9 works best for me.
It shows 41.2
